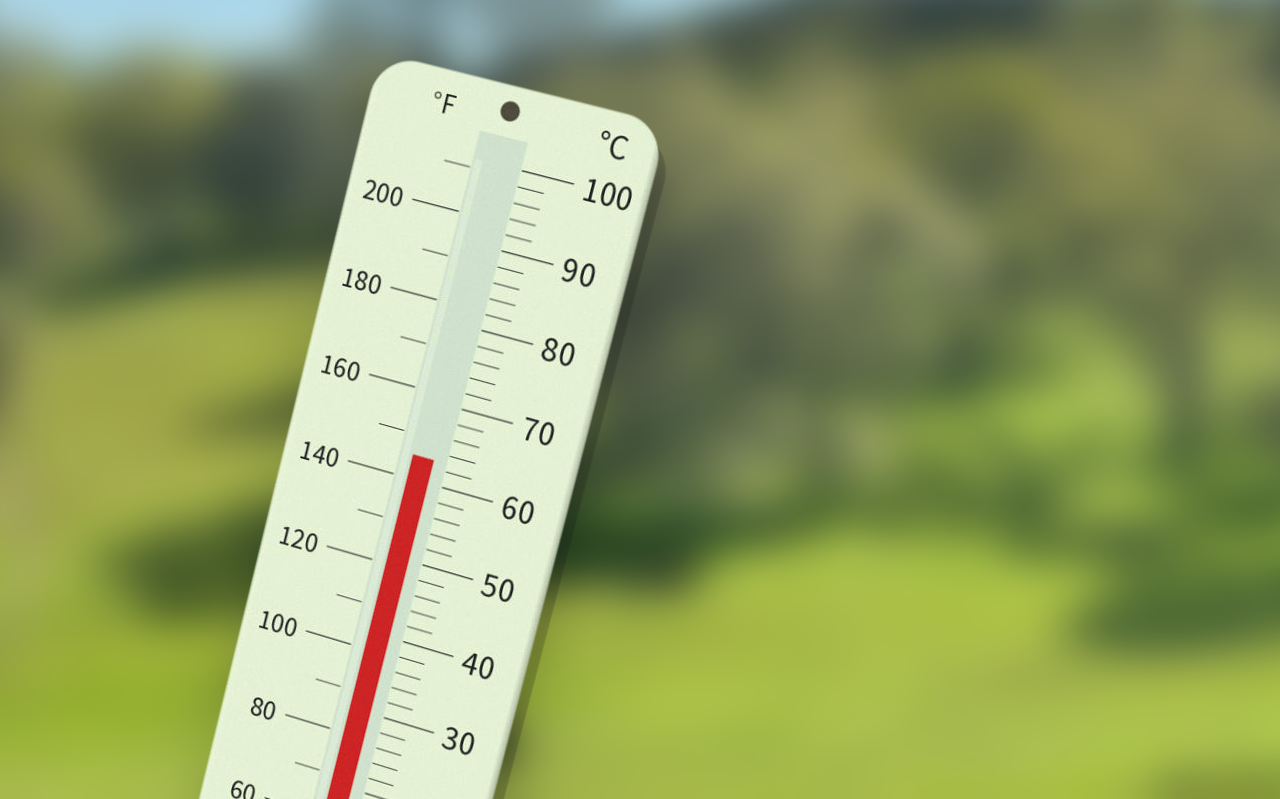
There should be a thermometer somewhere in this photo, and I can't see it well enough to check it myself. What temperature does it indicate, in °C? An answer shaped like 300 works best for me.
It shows 63
